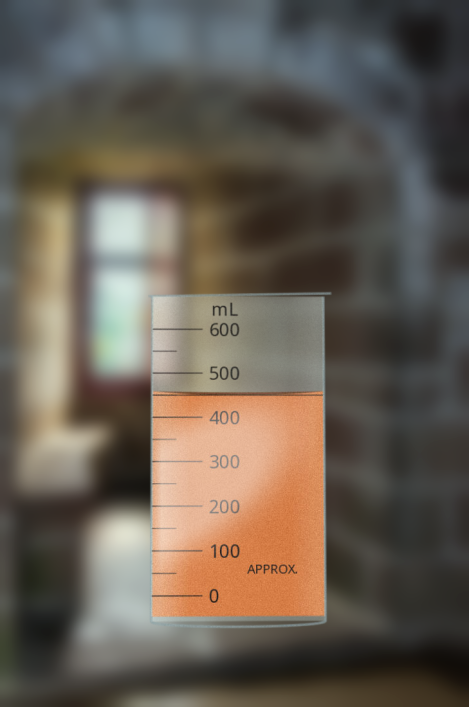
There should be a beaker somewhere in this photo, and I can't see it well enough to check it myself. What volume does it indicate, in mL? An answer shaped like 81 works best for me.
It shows 450
